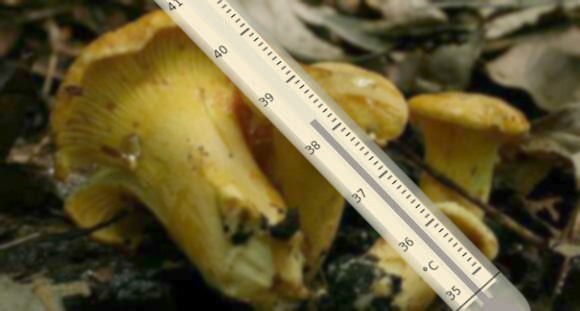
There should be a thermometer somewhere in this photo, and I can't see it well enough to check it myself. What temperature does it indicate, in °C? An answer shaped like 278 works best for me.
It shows 38.3
